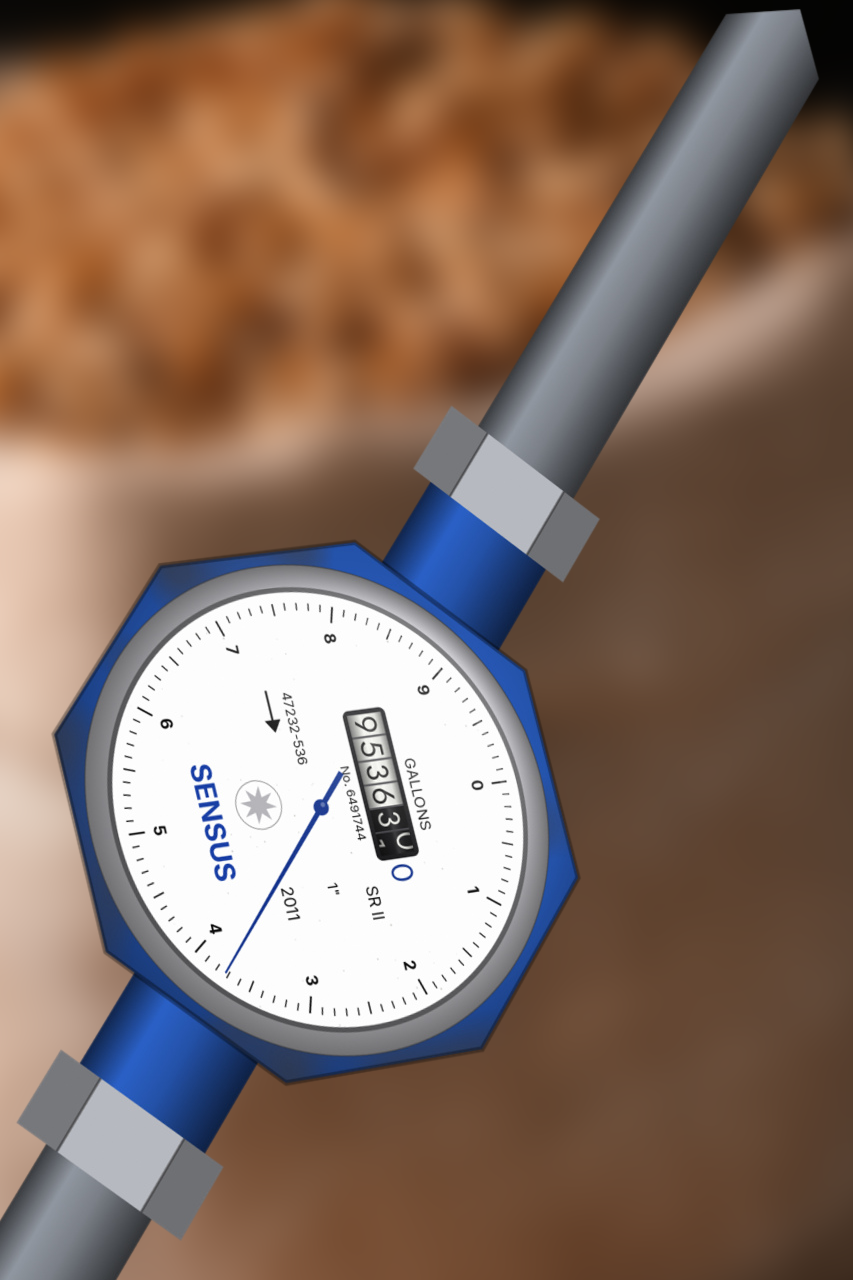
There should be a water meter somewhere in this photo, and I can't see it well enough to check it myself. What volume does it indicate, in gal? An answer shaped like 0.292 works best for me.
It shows 9536303.7
